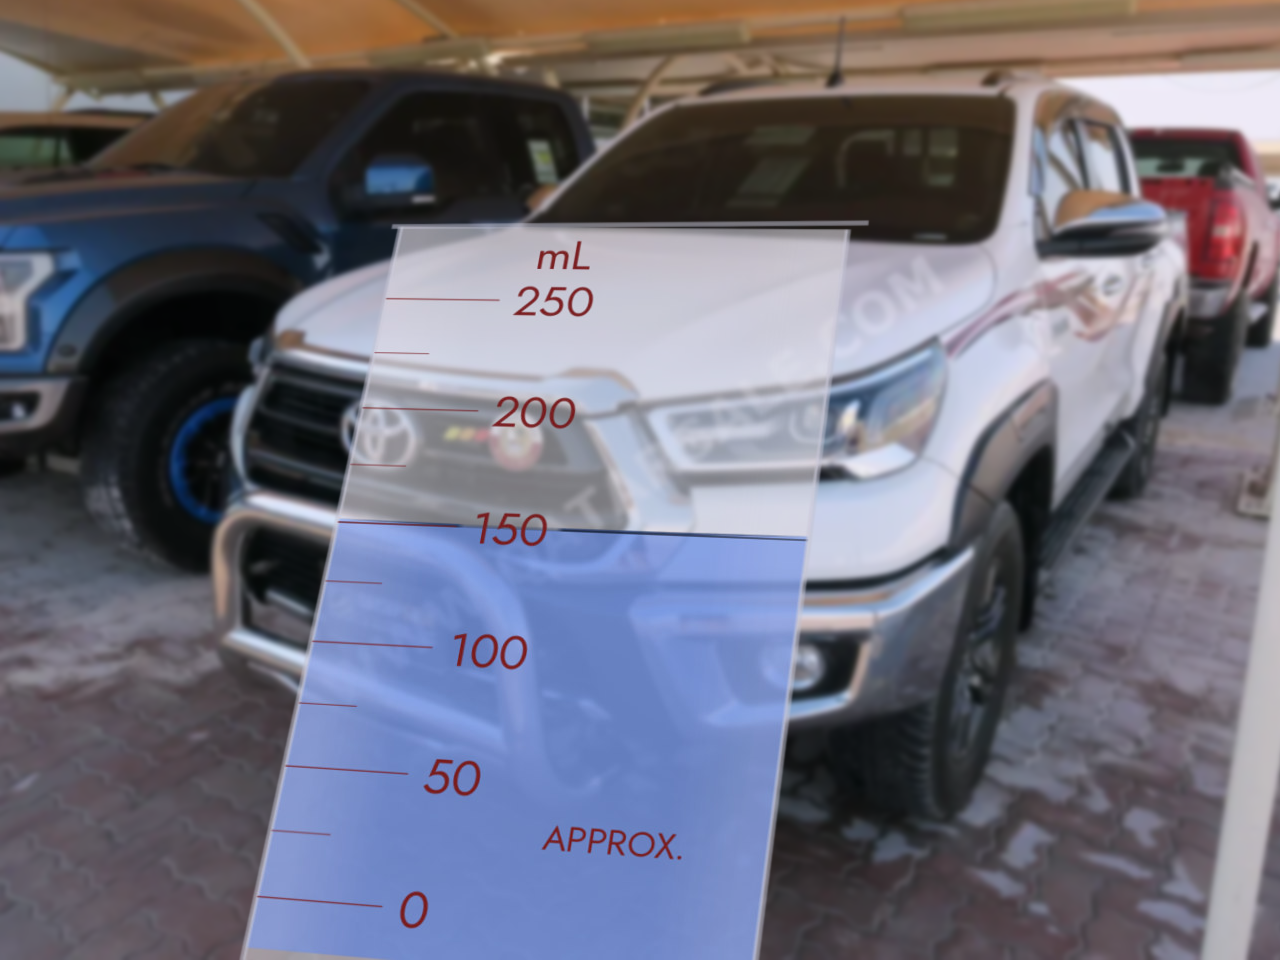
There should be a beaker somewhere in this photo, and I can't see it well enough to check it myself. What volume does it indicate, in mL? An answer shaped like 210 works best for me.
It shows 150
